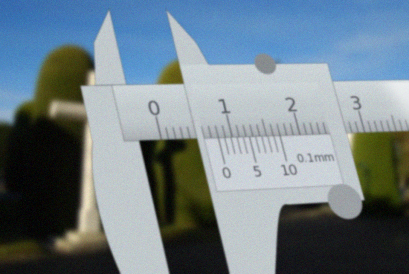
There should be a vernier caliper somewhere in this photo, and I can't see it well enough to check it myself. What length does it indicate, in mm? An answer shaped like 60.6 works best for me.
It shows 8.0
